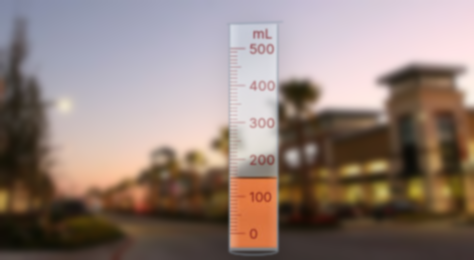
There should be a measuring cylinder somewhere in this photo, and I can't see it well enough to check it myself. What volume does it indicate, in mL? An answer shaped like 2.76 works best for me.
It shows 150
